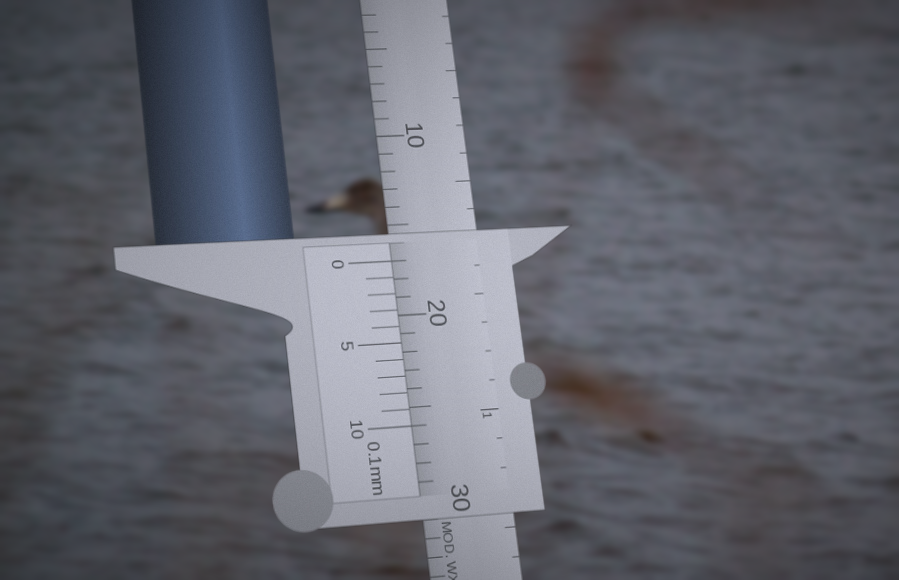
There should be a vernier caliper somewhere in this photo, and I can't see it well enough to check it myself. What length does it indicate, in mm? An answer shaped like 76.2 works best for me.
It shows 17.0
